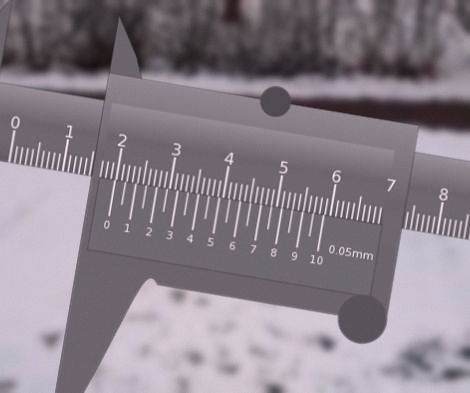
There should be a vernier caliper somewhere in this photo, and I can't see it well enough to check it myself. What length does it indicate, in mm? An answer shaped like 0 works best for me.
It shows 19.8
